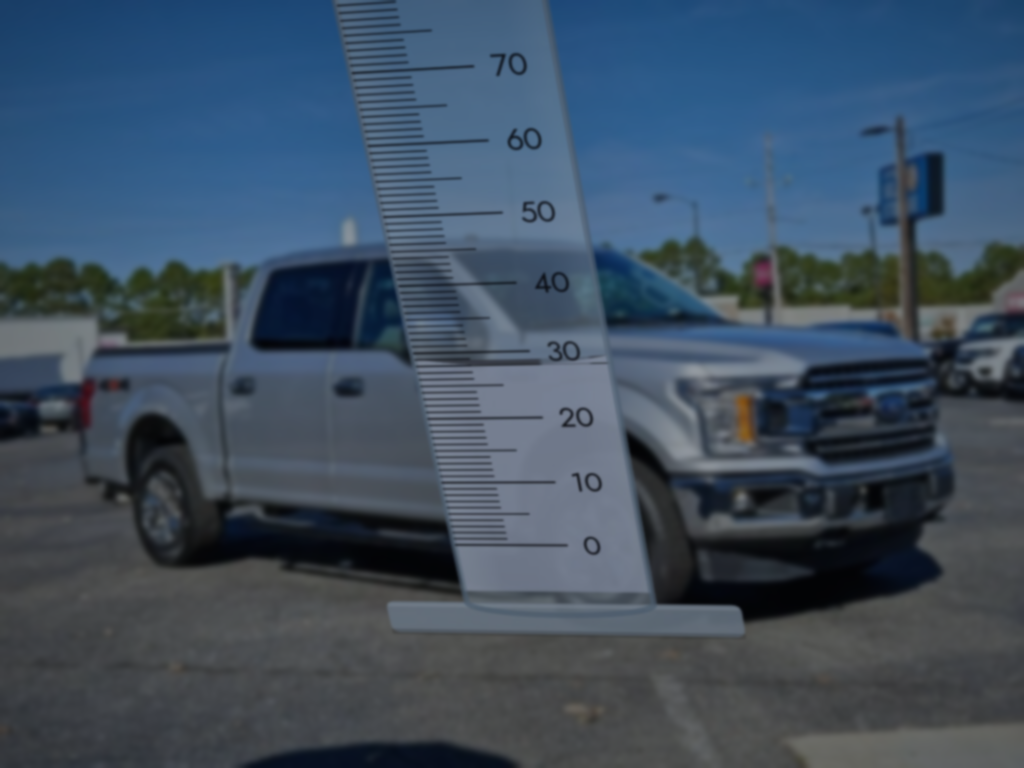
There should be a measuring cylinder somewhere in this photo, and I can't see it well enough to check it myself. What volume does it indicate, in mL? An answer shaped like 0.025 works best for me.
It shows 28
